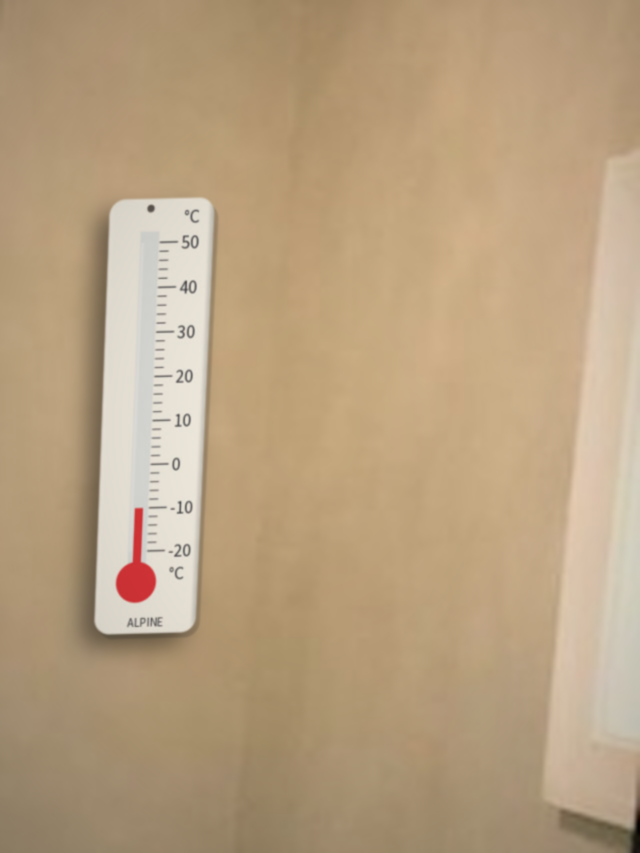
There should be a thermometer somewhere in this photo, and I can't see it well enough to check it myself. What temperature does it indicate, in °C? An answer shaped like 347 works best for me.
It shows -10
